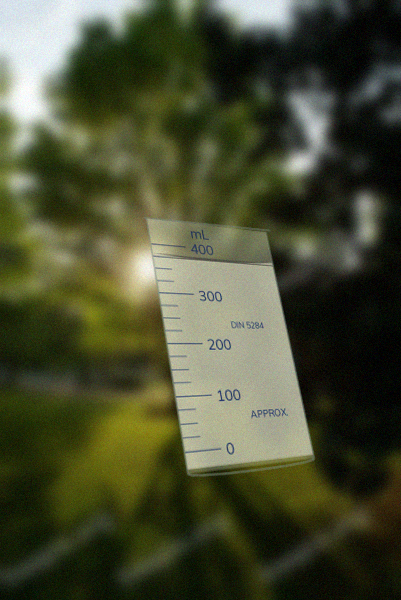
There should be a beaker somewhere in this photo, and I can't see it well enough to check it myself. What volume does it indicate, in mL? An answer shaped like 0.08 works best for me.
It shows 375
